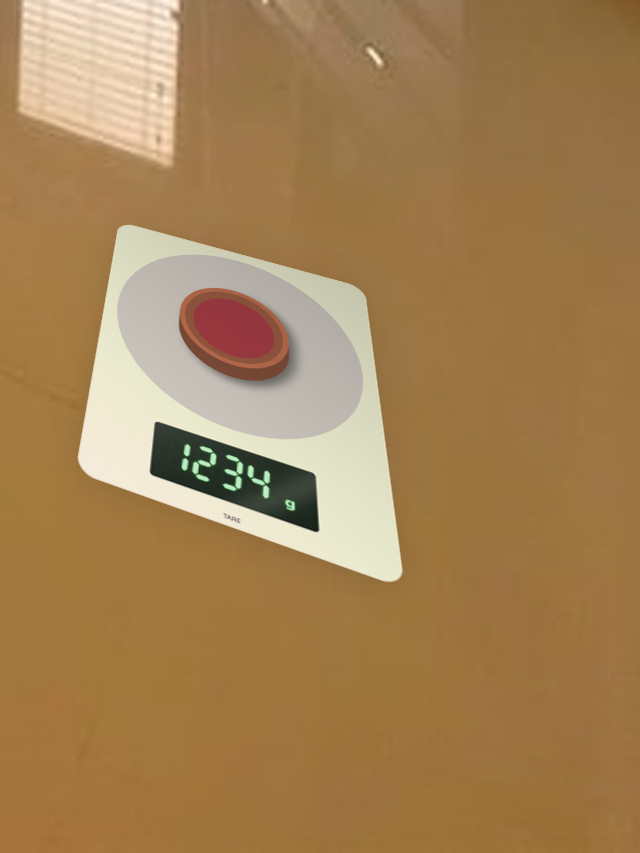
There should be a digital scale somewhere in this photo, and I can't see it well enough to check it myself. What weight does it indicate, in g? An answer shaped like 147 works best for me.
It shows 1234
